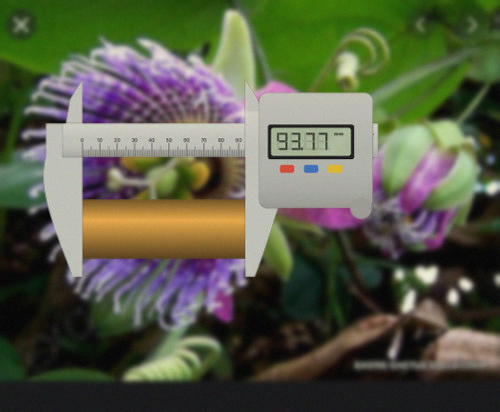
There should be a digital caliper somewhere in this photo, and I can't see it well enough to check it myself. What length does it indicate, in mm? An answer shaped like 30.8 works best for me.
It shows 93.77
